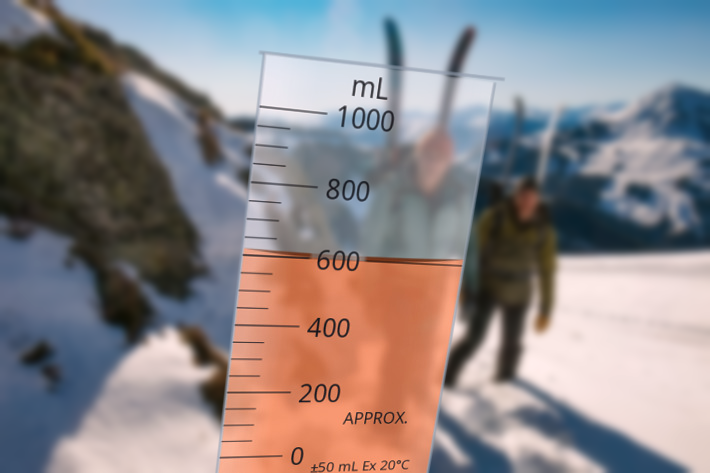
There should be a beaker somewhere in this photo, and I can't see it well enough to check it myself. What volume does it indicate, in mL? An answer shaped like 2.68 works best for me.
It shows 600
